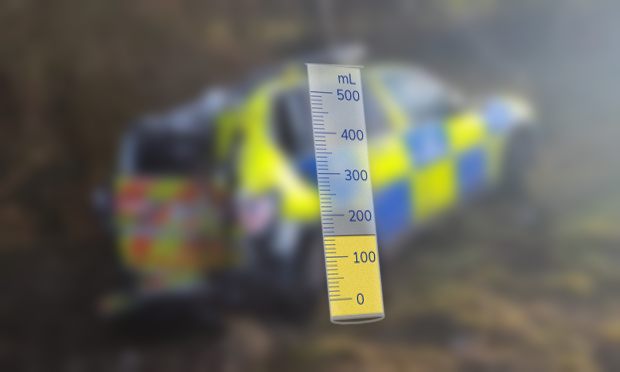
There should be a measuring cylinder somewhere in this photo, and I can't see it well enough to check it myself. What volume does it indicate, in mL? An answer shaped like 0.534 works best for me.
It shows 150
